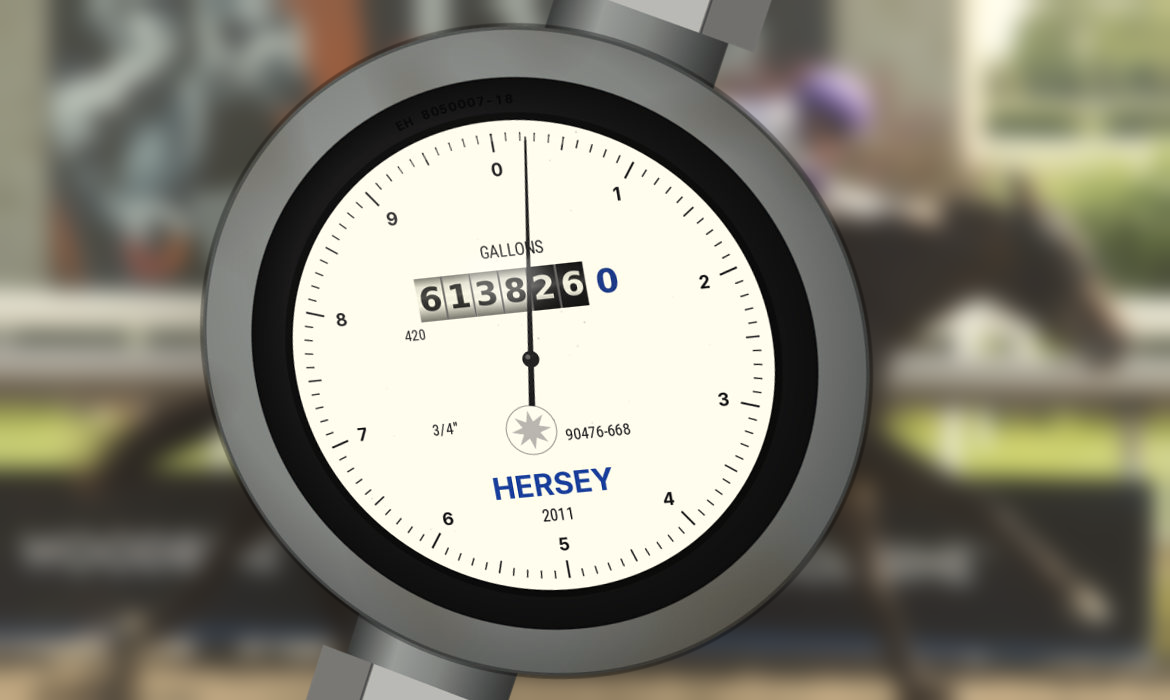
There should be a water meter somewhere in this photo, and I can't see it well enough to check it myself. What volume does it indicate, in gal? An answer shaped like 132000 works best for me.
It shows 6138260.2
